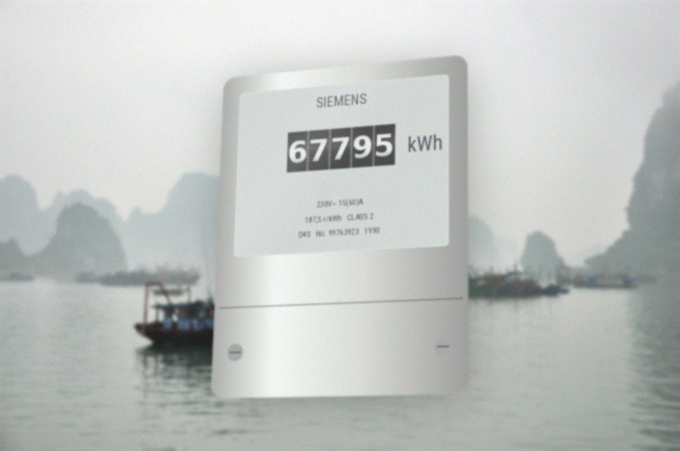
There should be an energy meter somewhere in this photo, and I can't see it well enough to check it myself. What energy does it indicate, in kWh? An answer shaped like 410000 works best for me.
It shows 67795
